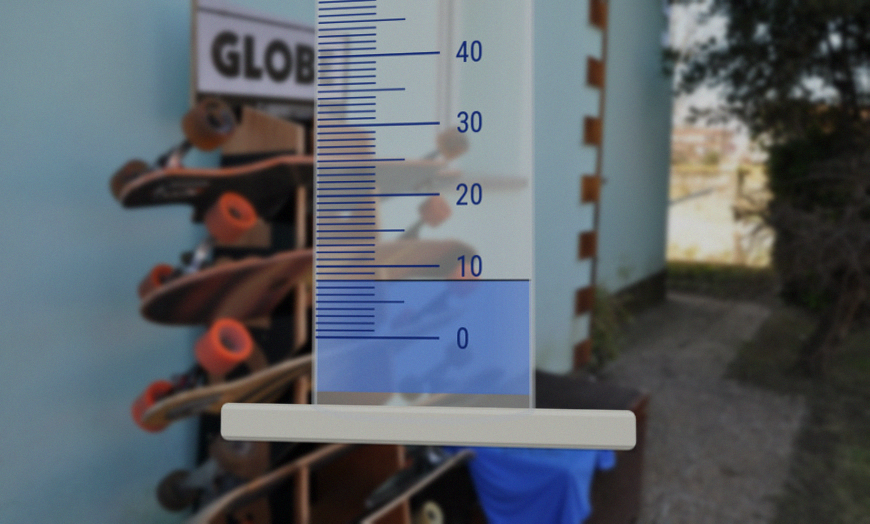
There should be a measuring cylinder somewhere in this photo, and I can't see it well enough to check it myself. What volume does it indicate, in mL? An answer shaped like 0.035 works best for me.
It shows 8
